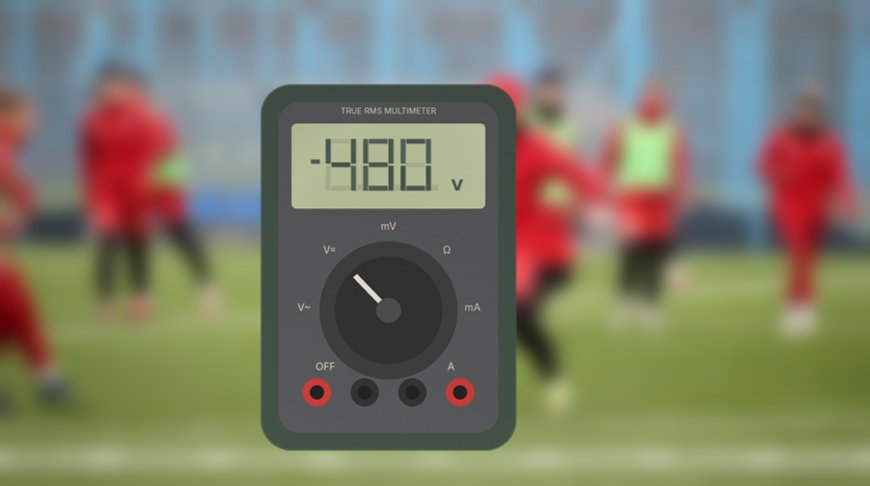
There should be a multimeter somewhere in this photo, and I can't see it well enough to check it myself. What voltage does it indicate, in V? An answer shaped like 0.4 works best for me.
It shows -480
